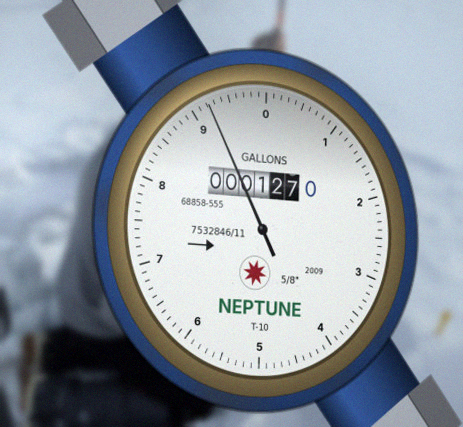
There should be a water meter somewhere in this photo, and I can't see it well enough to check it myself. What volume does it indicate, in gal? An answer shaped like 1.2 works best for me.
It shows 1269.2
